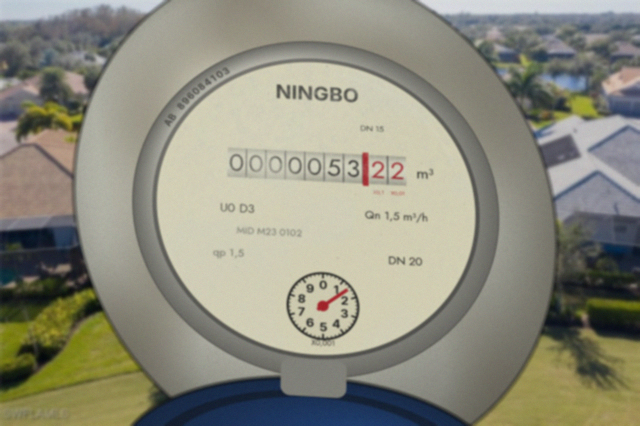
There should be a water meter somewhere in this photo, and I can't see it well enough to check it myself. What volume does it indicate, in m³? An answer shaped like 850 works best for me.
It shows 53.221
